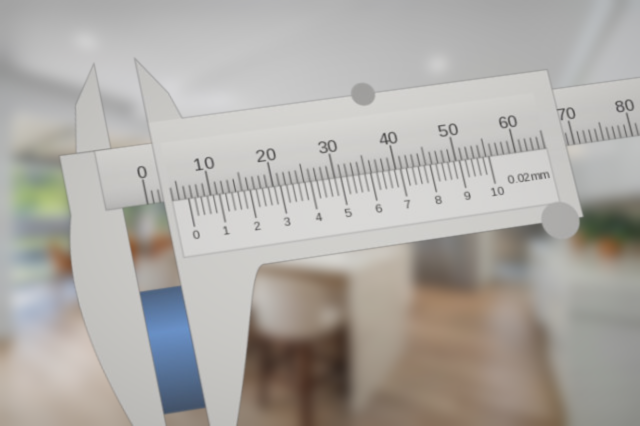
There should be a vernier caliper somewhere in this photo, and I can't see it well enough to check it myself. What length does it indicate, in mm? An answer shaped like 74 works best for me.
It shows 6.5
